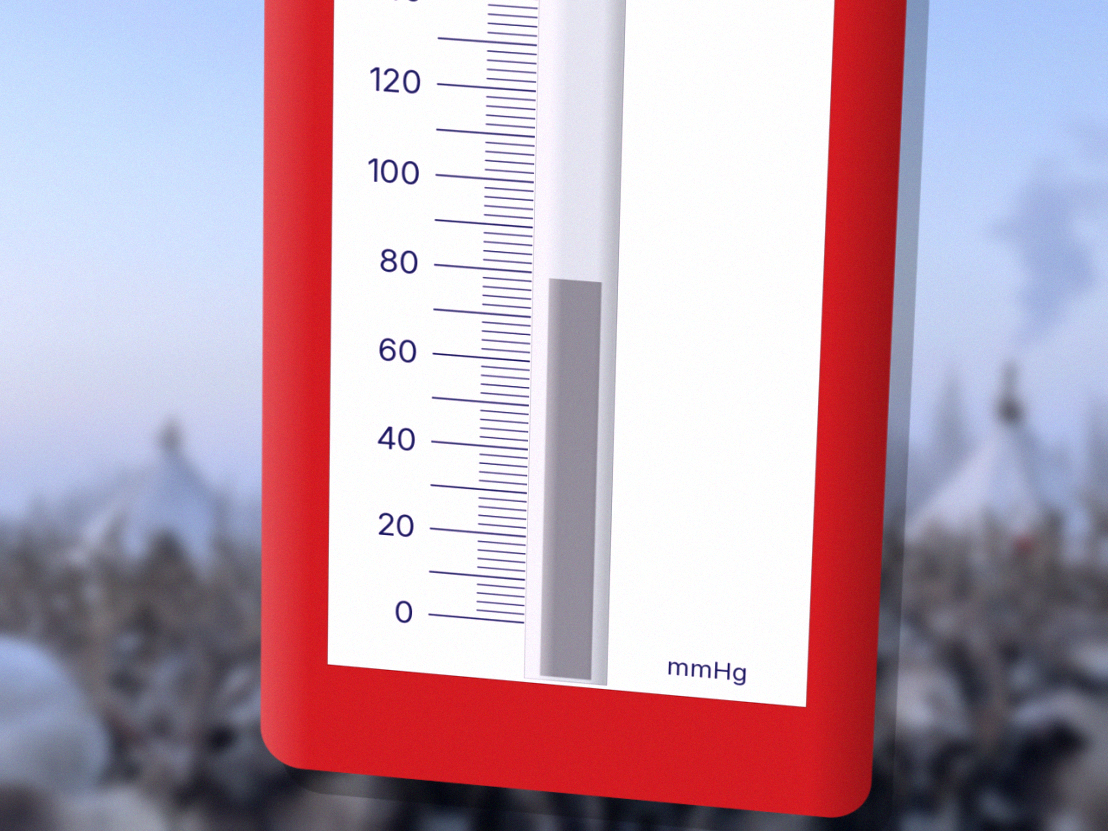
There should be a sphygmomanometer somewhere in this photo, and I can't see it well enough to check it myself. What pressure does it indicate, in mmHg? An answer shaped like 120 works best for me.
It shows 79
